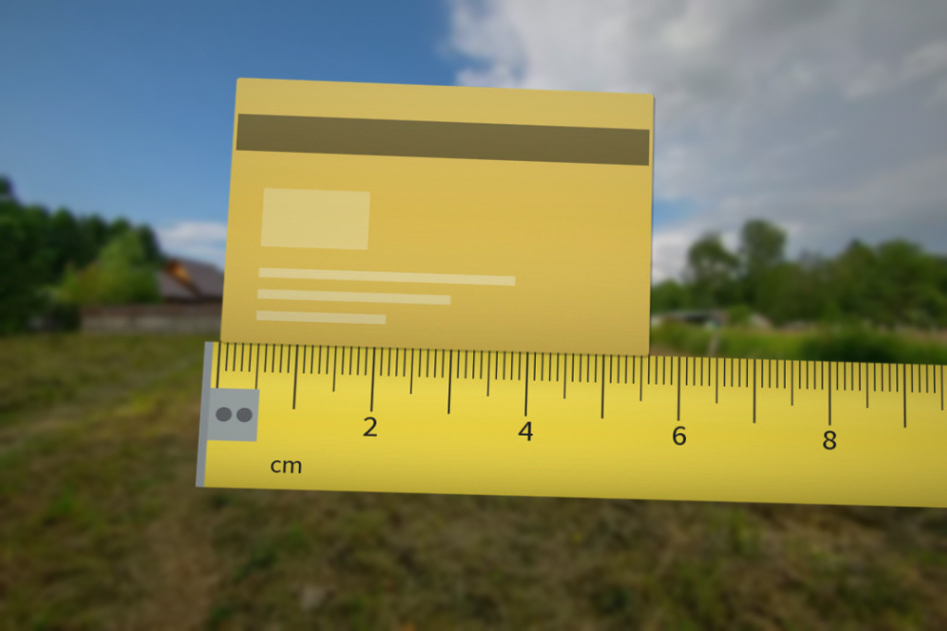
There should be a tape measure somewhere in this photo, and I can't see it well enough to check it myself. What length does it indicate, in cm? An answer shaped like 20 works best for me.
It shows 5.6
